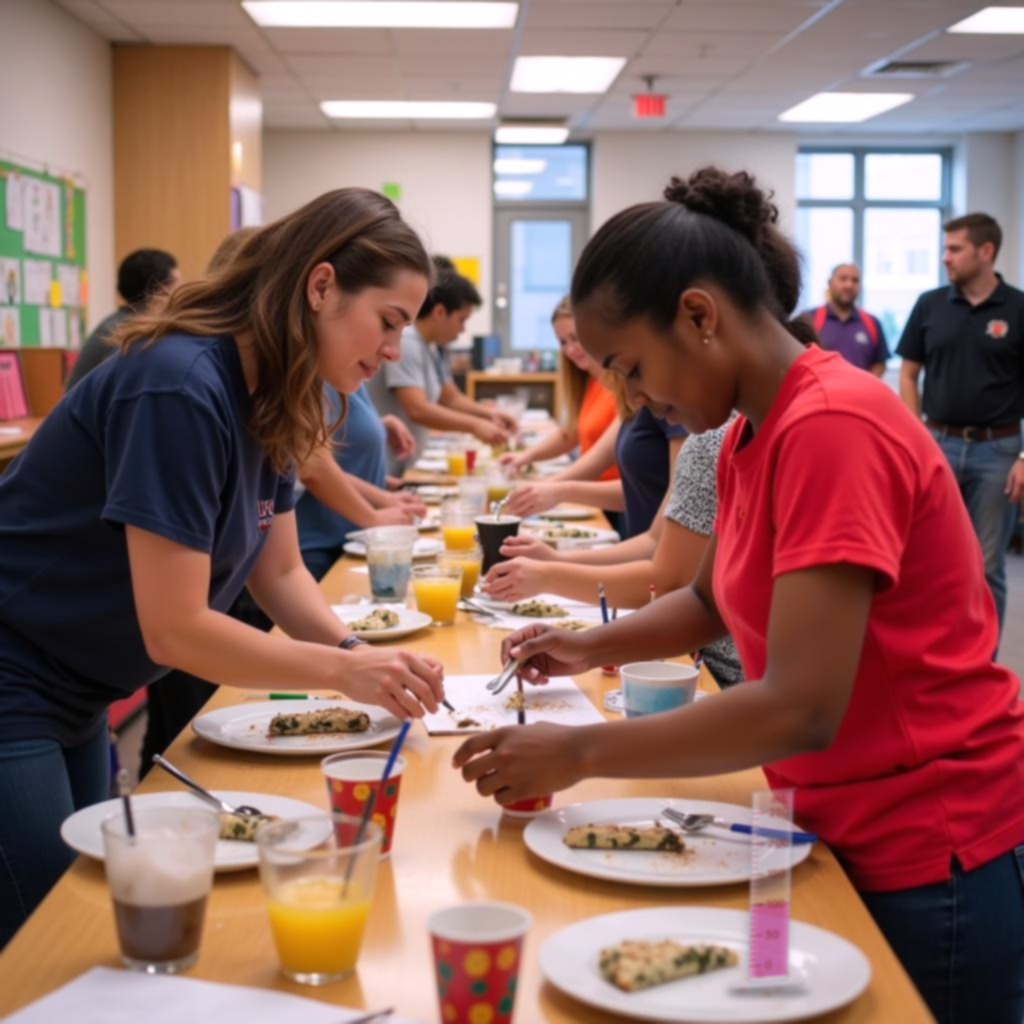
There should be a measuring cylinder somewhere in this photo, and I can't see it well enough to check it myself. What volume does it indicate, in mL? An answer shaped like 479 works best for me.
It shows 100
